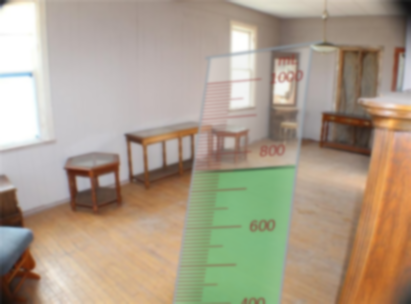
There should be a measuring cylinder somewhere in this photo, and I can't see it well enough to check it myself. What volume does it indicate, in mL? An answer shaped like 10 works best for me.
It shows 750
